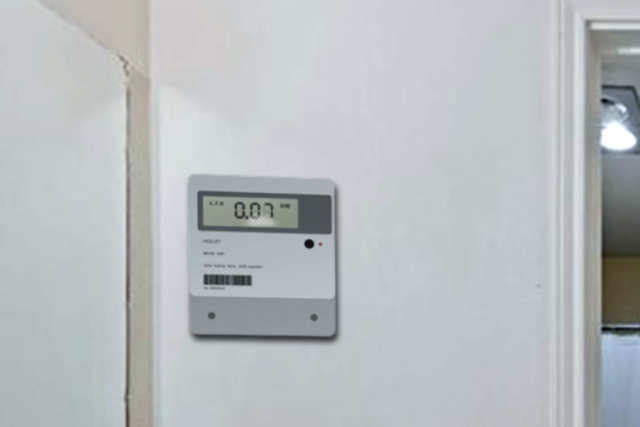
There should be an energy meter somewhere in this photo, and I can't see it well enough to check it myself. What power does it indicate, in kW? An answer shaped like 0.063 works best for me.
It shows 0.07
